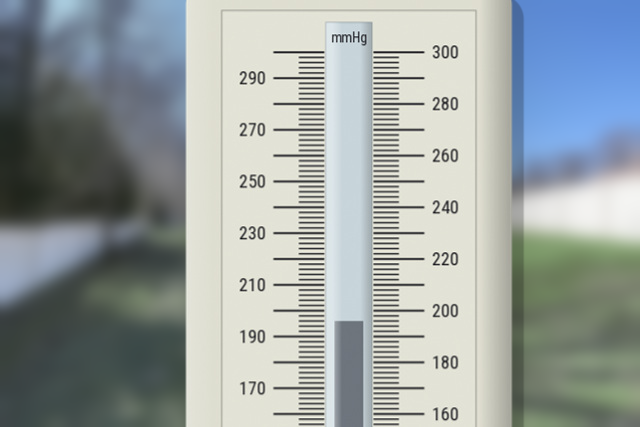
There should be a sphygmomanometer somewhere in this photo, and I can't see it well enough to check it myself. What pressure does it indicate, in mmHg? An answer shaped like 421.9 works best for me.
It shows 196
